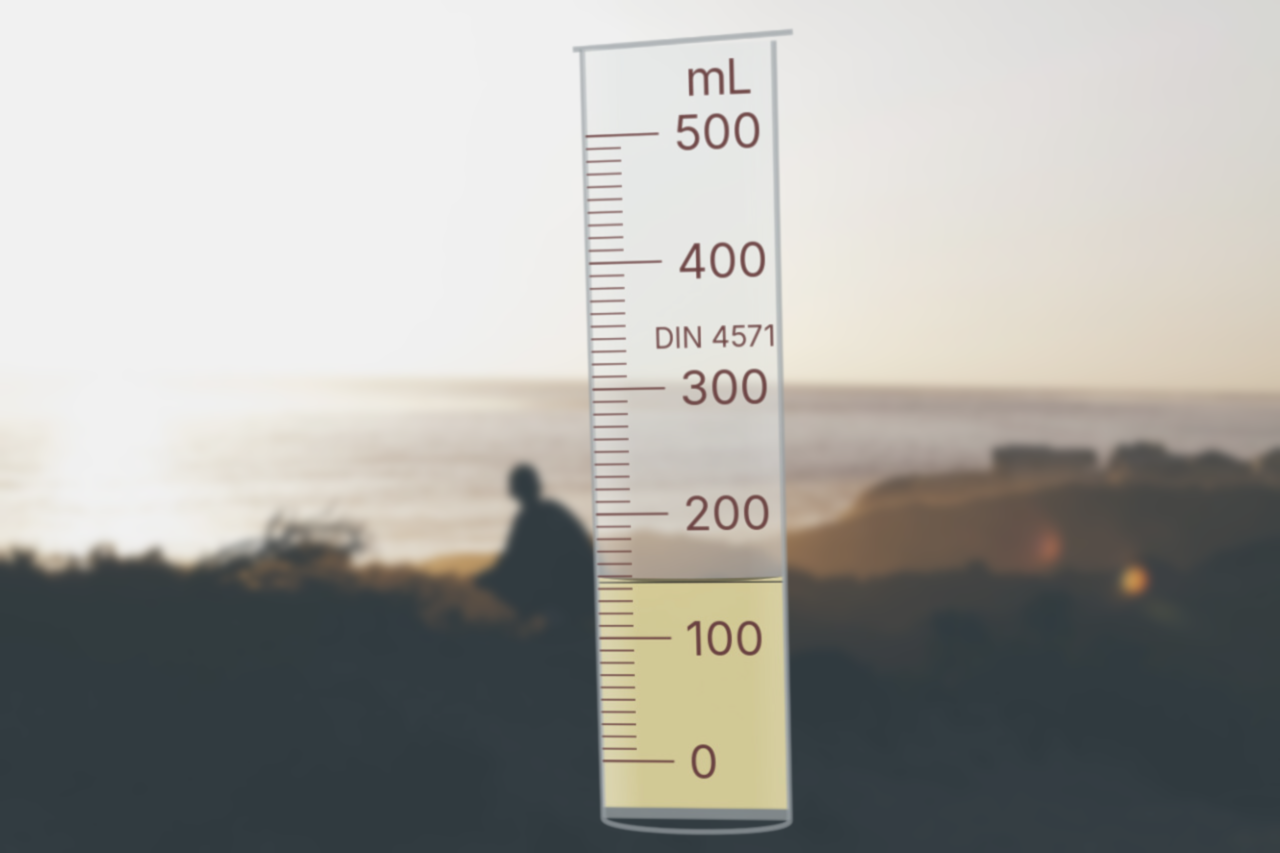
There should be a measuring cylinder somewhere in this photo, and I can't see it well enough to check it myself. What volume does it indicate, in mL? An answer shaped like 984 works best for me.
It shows 145
